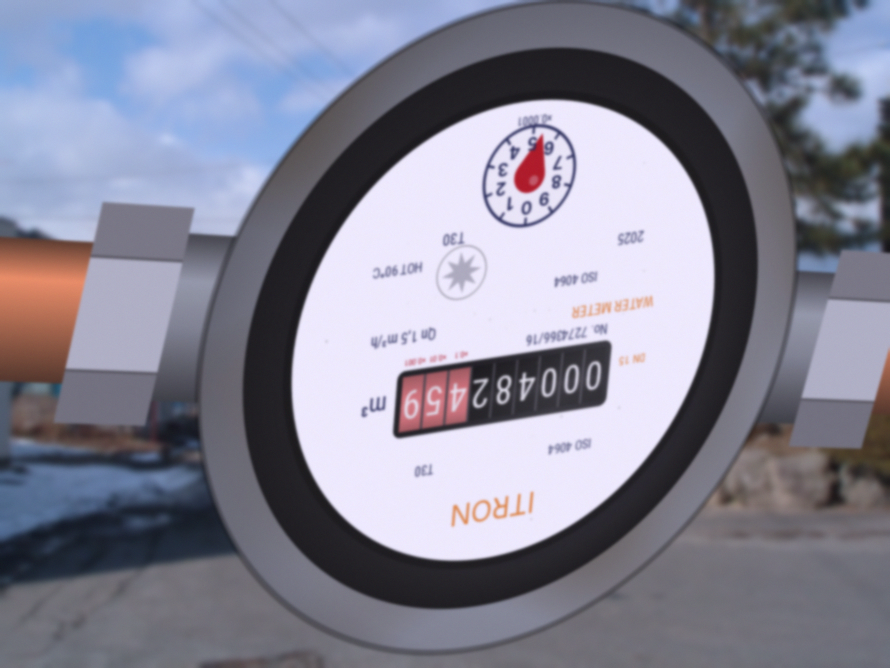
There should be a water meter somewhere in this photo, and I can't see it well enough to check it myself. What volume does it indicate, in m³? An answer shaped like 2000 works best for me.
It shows 482.4595
